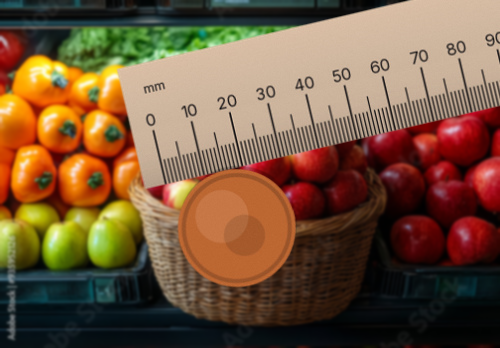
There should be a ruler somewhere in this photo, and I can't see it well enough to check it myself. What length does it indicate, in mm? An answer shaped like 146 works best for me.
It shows 30
